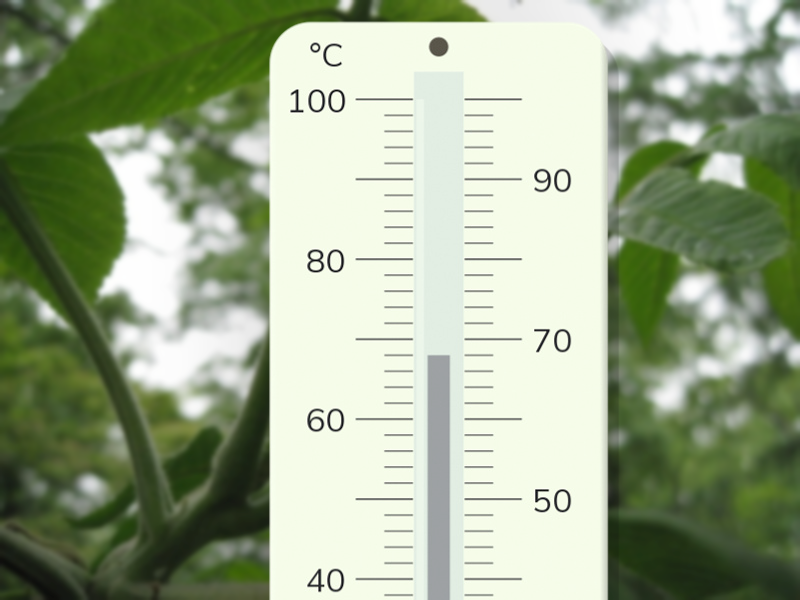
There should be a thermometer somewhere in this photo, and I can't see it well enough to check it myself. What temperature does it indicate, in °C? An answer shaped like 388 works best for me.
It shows 68
